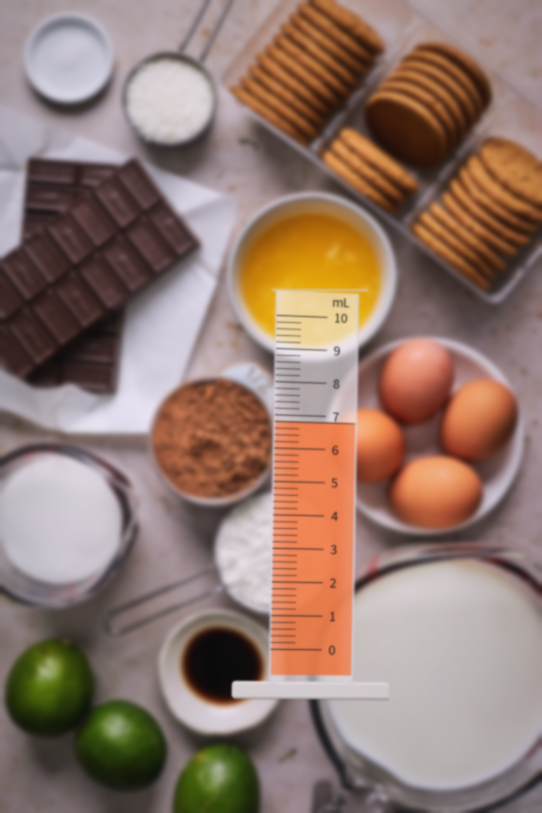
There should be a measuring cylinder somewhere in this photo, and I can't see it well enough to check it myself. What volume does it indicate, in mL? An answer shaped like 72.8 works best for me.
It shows 6.8
